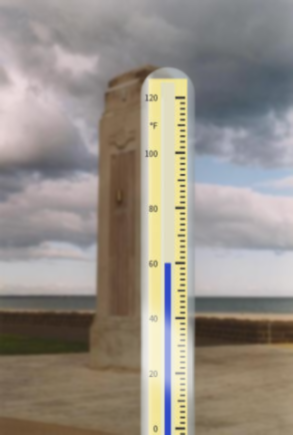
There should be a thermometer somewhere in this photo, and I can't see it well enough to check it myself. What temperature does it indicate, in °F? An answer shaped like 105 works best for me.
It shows 60
